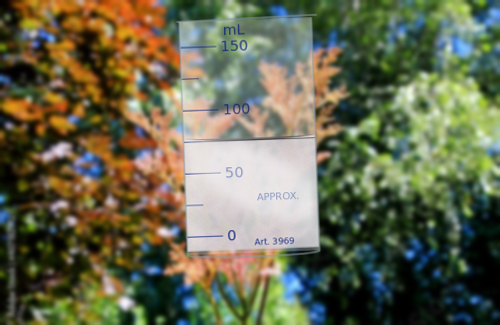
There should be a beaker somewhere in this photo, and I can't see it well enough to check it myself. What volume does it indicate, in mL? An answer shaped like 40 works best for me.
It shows 75
